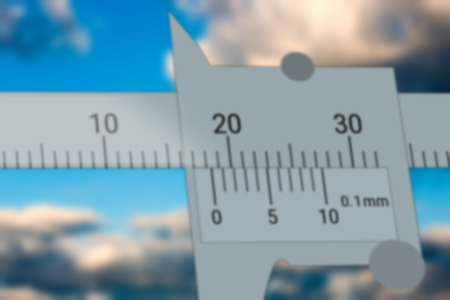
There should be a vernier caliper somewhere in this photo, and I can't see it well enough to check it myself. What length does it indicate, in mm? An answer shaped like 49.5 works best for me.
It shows 18.4
